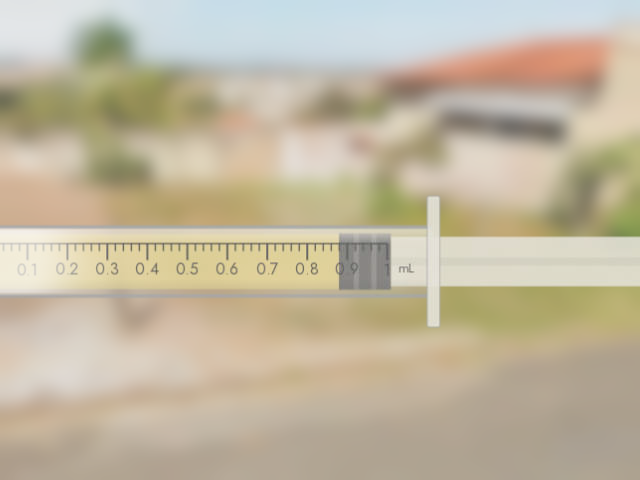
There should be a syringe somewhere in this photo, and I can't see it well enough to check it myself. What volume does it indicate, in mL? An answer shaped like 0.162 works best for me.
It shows 0.88
